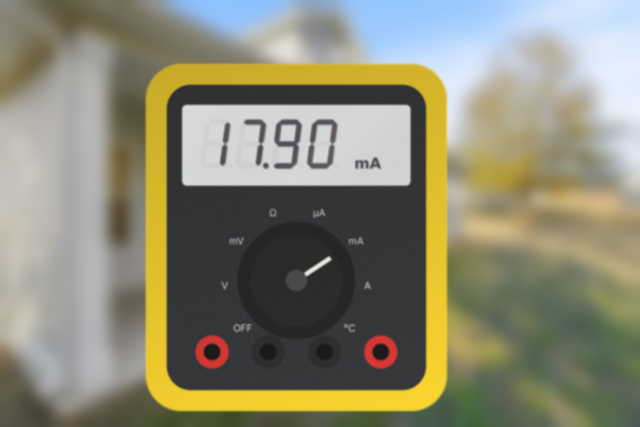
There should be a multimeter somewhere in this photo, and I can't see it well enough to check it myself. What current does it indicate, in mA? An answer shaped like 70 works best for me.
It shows 17.90
